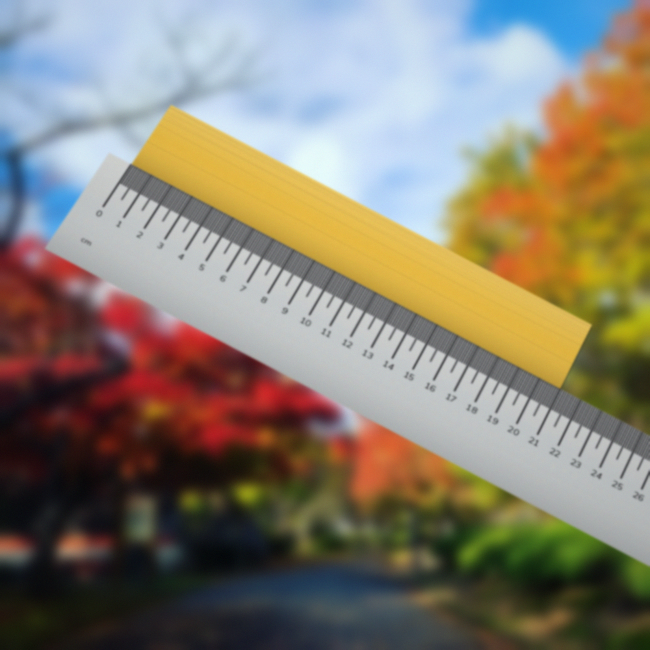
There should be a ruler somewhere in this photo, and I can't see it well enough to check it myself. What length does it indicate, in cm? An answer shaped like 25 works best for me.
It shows 21
